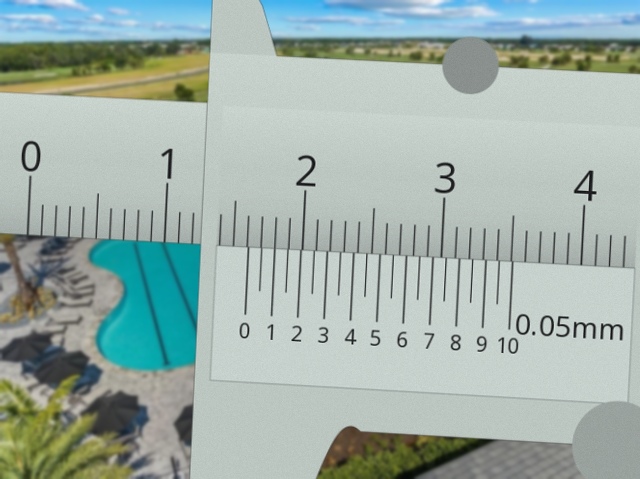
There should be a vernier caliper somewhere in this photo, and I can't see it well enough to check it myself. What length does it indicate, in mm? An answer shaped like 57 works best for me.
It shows 16.1
